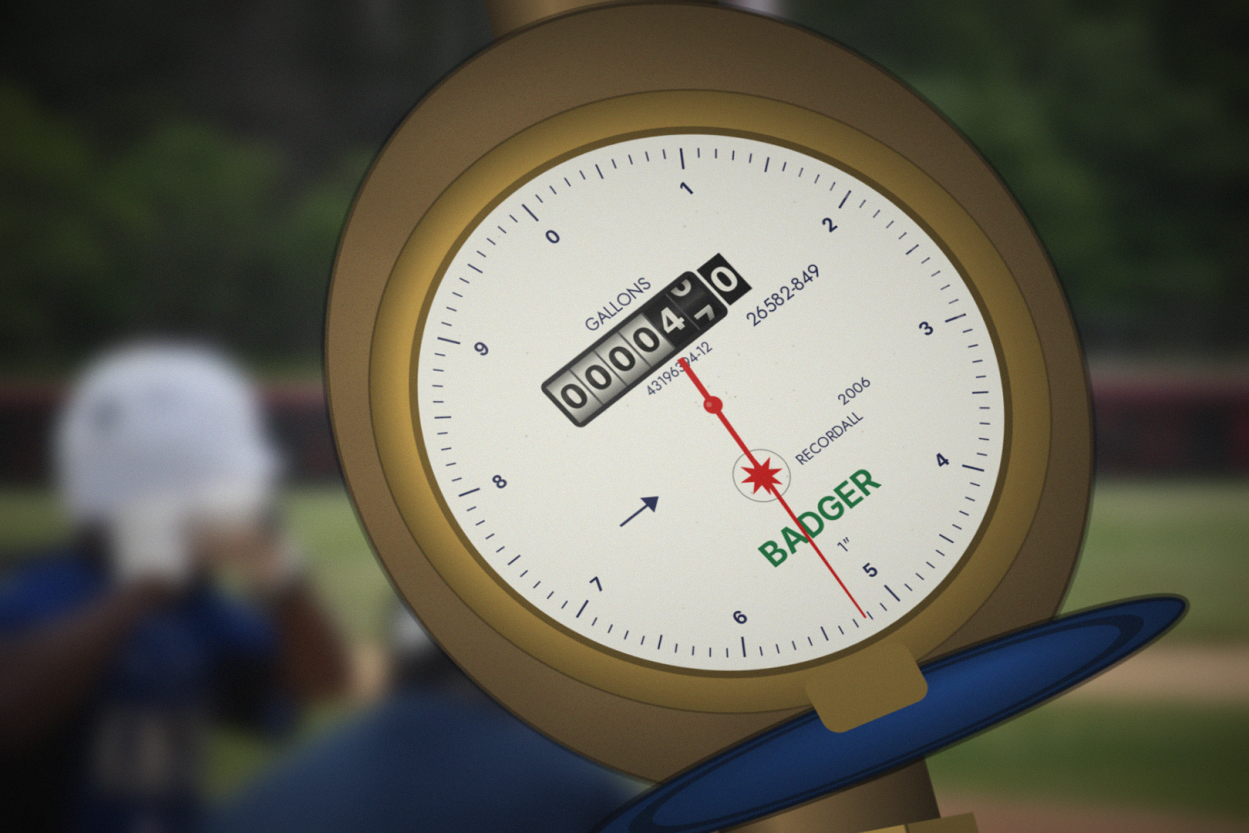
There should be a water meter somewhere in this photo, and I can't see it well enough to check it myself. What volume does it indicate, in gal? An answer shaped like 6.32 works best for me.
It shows 465.2
